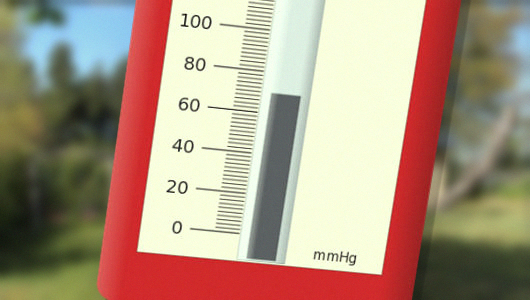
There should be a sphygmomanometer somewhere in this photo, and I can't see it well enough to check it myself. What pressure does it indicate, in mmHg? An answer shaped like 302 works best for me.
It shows 70
